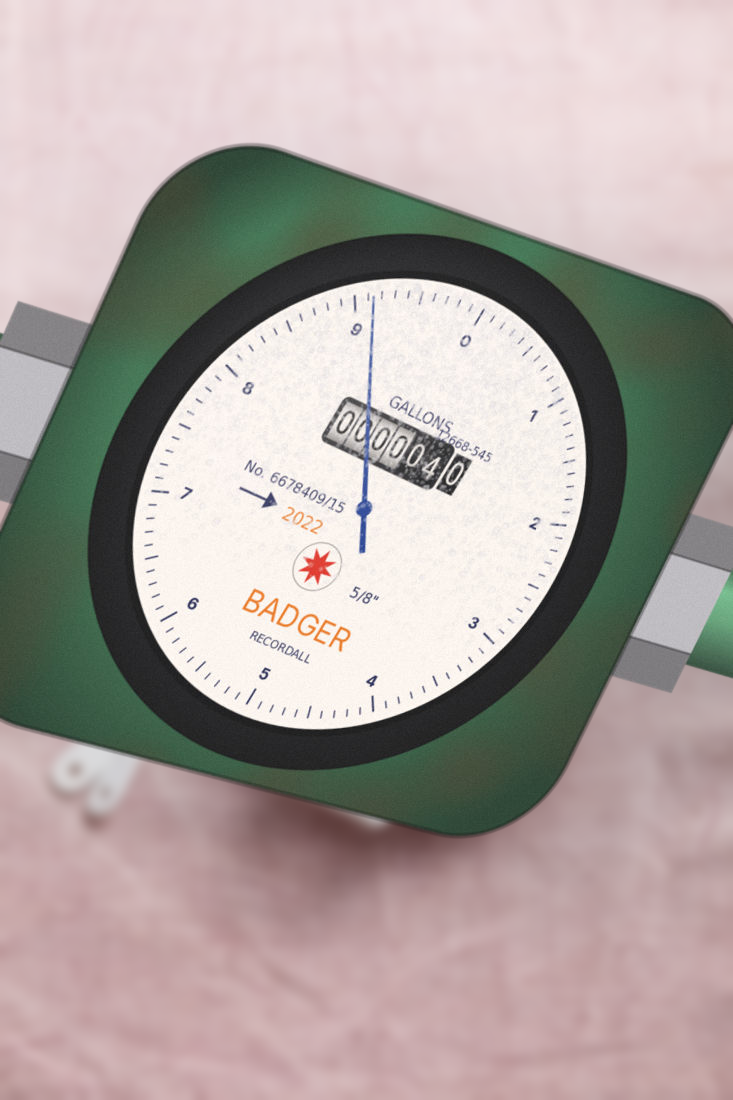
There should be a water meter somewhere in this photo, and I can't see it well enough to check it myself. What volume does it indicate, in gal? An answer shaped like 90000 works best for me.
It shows 39.1
